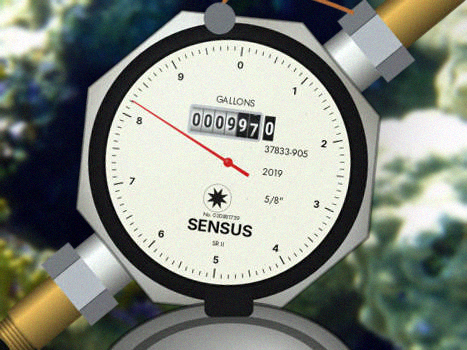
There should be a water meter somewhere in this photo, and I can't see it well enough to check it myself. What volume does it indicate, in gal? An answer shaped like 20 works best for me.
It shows 9968.2
